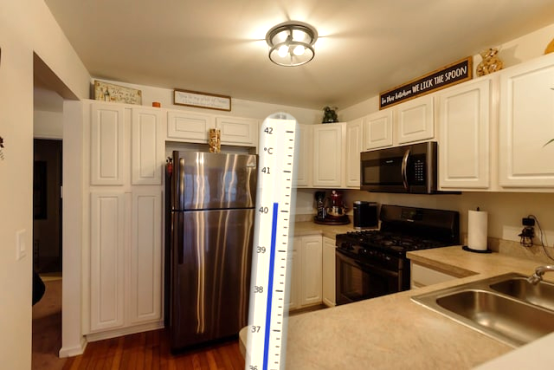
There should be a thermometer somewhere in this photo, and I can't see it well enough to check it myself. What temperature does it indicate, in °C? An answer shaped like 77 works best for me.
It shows 40.2
